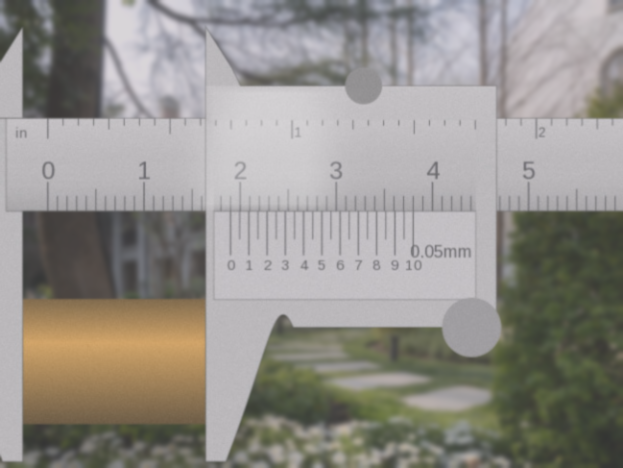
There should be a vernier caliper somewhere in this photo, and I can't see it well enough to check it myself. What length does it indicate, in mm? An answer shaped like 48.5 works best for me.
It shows 19.0
